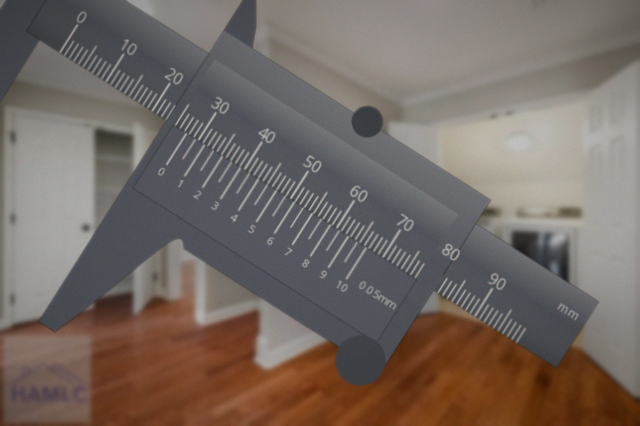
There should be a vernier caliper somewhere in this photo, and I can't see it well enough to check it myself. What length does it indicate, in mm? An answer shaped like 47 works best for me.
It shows 27.5
